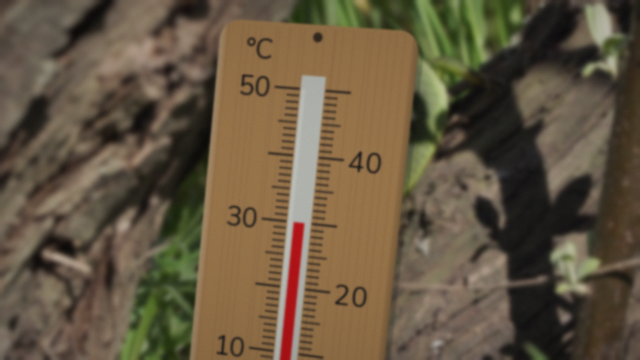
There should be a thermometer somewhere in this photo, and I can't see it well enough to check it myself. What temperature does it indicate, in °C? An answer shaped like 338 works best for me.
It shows 30
